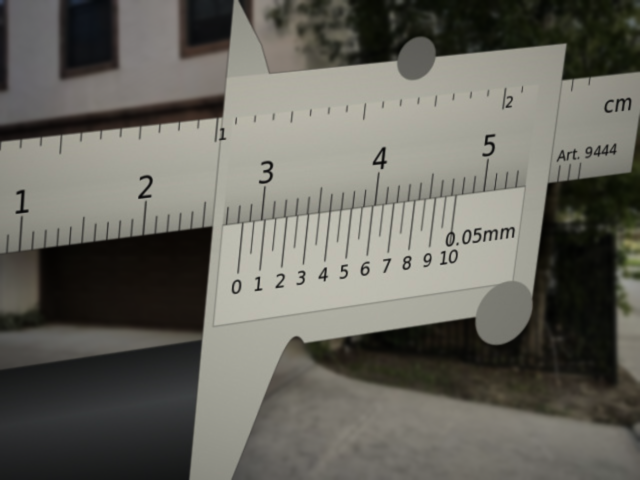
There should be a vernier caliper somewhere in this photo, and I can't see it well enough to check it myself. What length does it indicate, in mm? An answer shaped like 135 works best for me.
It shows 28.4
